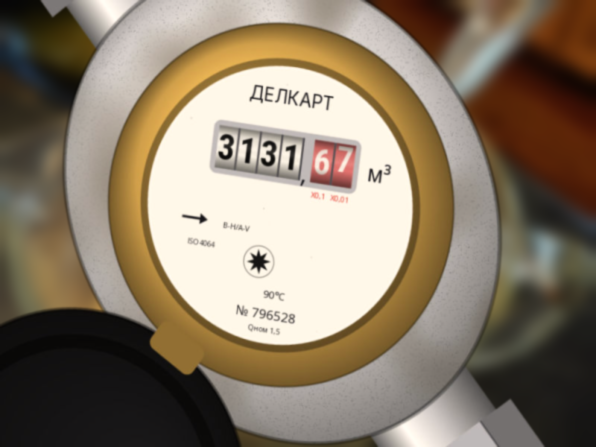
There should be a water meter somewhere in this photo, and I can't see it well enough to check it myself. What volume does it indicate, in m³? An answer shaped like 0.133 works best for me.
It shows 3131.67
